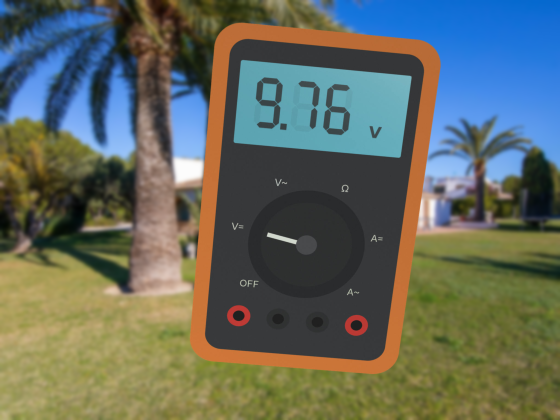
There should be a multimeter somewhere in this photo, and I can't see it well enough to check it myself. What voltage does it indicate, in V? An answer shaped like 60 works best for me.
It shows 9.76
